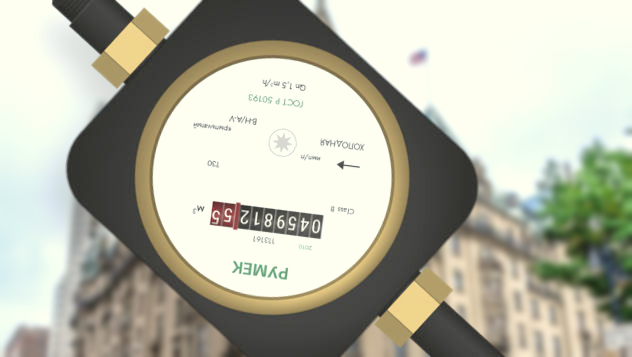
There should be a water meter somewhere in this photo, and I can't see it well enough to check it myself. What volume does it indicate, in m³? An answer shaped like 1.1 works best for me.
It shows 459812.55
